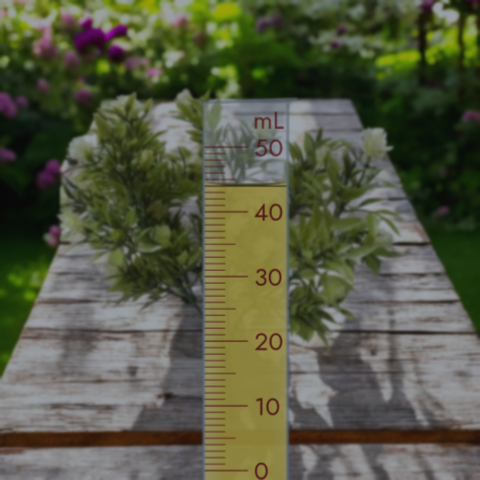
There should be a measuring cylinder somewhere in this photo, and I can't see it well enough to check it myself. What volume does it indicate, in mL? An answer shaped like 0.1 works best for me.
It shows 44
